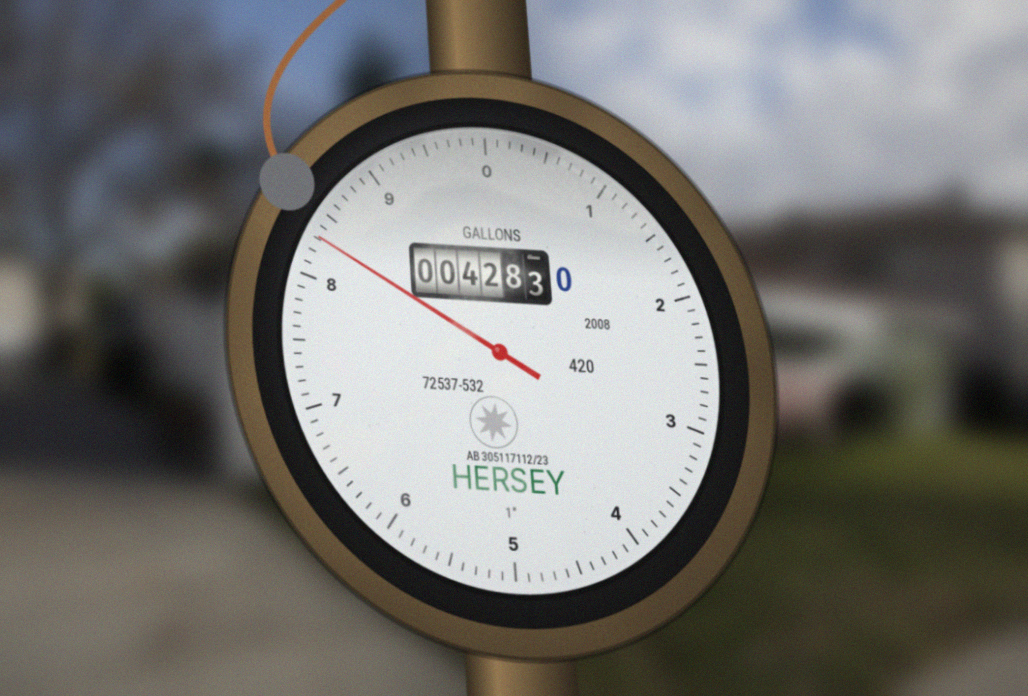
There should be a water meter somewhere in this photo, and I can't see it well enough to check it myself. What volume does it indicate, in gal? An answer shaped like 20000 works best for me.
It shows 42828.3
